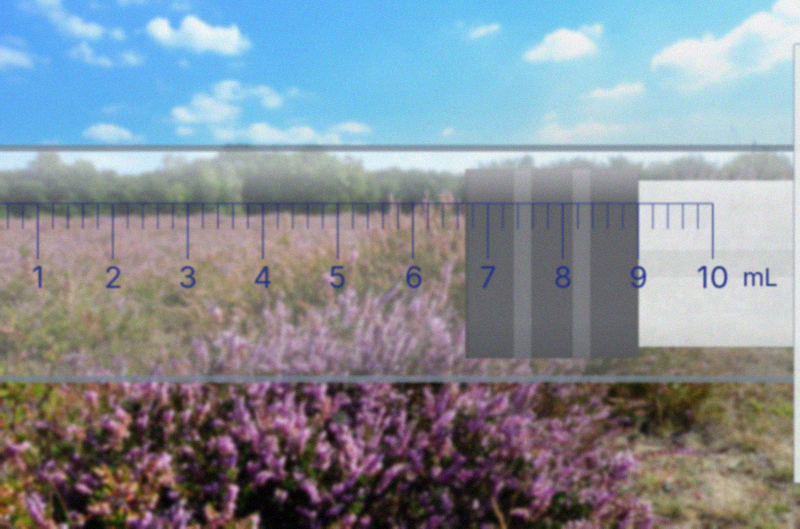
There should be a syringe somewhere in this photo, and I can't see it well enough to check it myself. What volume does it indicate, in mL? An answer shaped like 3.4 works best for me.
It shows 6.7
